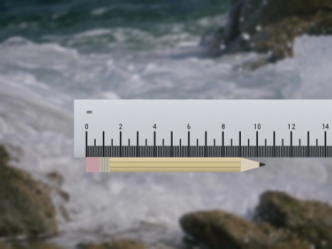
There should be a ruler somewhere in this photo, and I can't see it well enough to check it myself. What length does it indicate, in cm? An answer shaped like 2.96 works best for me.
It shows 10.5
